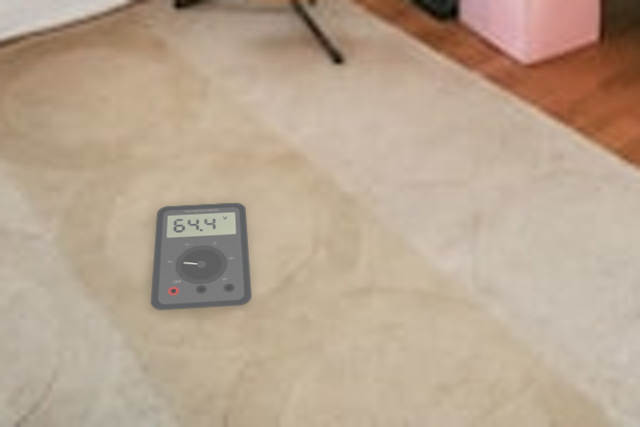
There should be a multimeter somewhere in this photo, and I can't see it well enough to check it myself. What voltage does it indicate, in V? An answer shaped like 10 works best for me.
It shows 64.4
